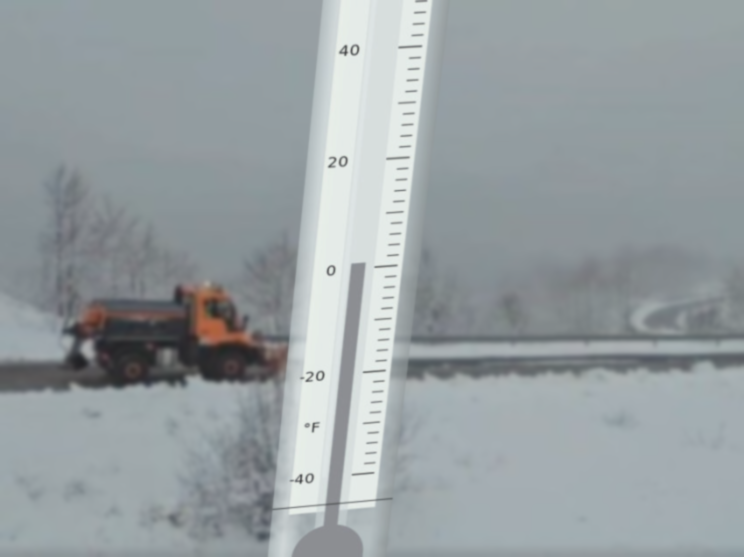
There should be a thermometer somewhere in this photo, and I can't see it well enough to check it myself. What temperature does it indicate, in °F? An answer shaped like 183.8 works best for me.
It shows 1
